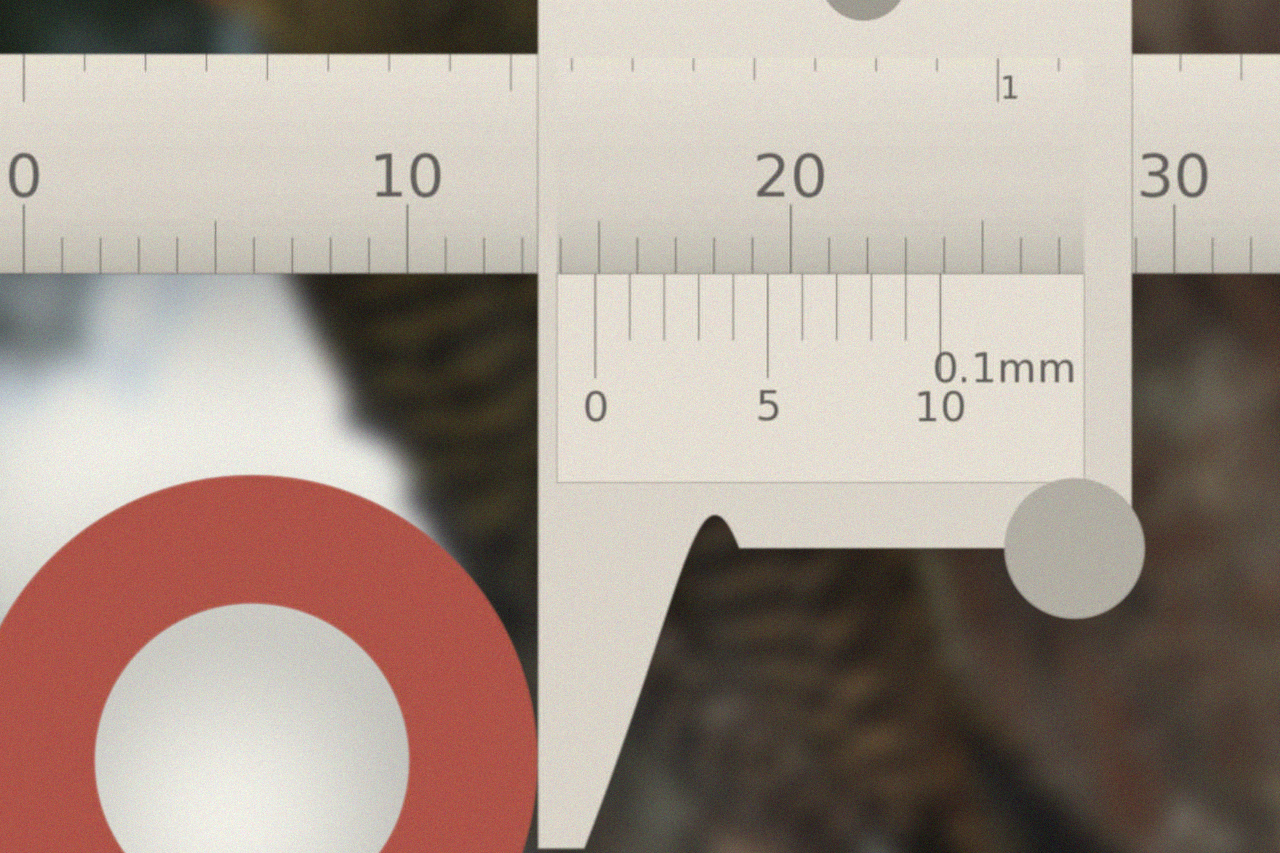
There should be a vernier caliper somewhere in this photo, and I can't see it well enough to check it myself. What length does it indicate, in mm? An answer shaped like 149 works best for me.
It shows 14.9
